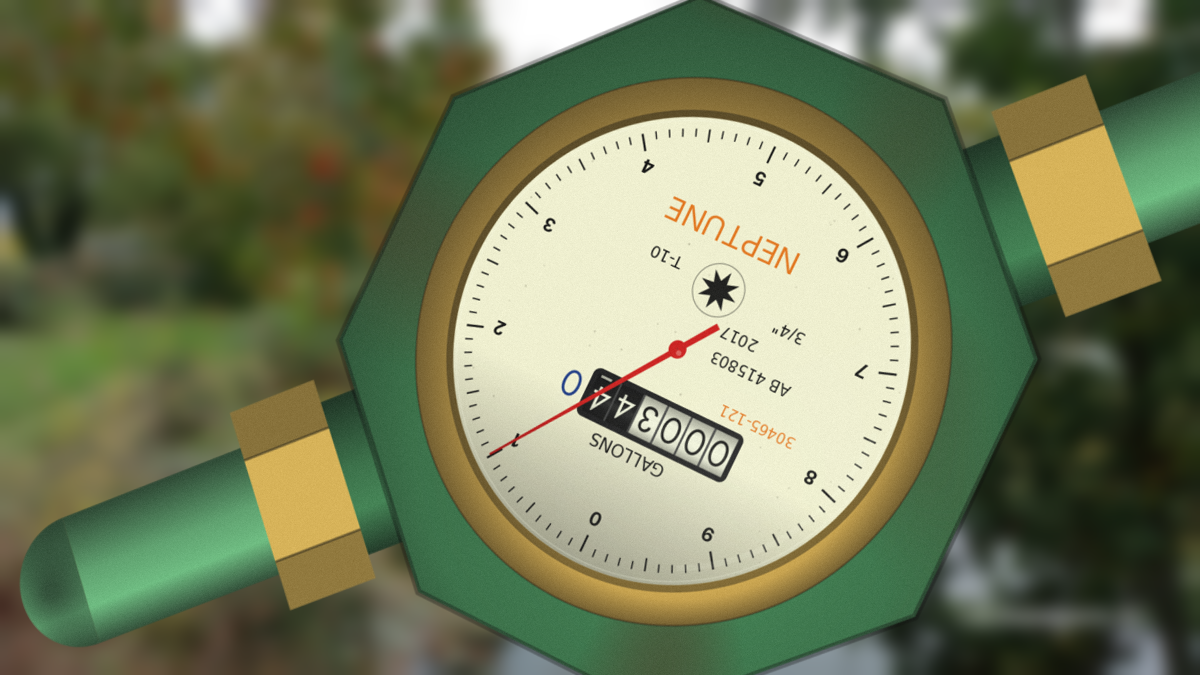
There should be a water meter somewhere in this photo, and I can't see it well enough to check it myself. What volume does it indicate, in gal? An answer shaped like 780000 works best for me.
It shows 3441.0
